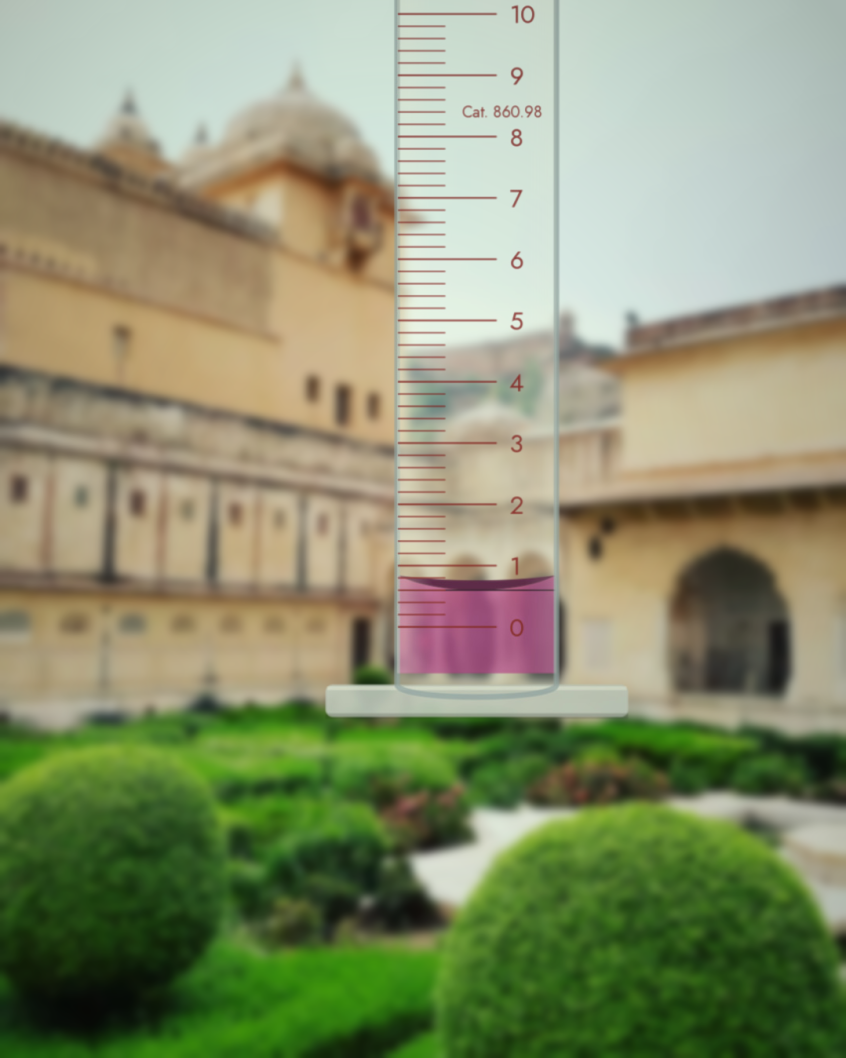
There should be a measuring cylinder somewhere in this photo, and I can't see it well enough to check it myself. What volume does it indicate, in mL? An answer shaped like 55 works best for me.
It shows 0.6
